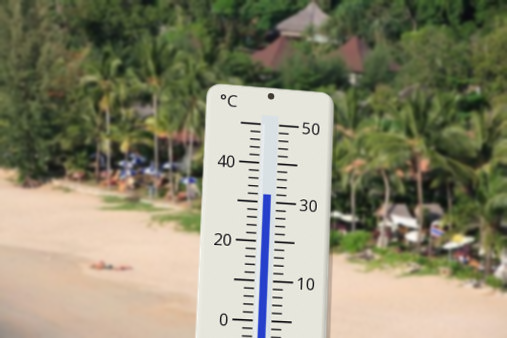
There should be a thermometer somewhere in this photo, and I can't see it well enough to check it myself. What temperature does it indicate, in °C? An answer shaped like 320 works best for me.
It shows 32
